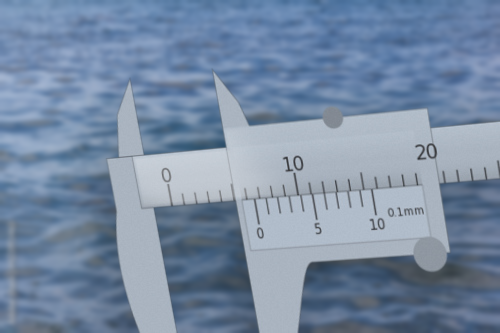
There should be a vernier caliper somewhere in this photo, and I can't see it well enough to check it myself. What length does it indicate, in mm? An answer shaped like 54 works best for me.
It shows 6.6
